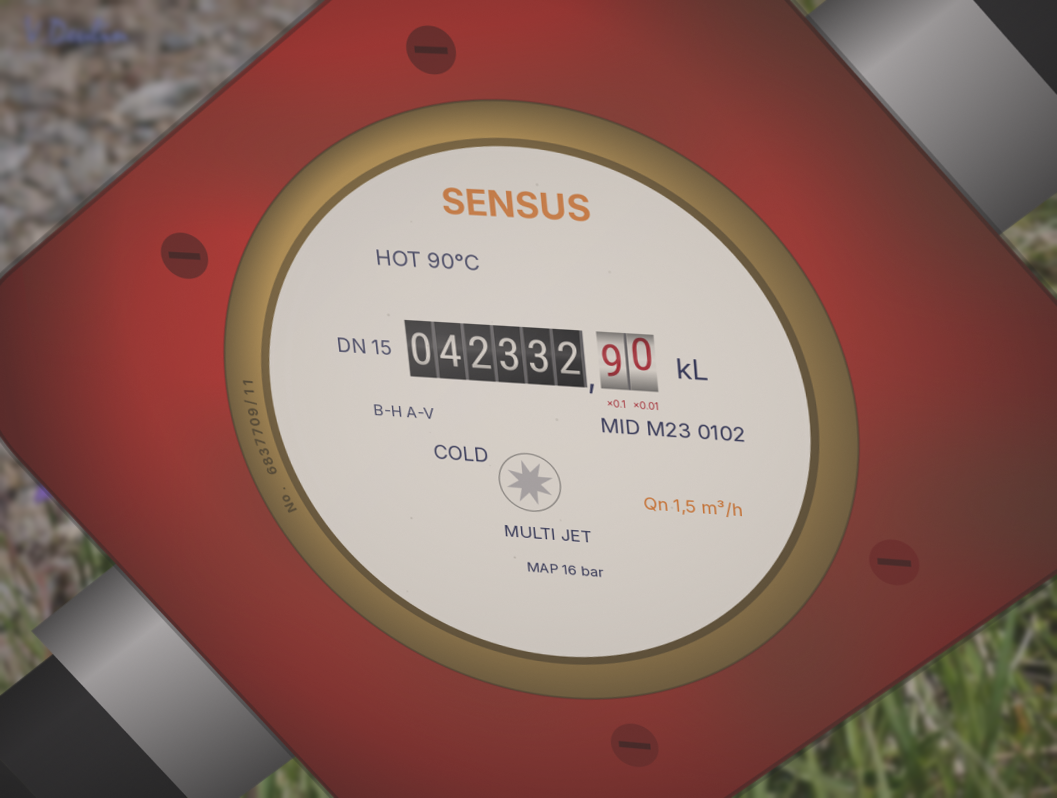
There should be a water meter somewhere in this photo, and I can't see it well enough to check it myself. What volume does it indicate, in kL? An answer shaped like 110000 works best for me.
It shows 42332.90
